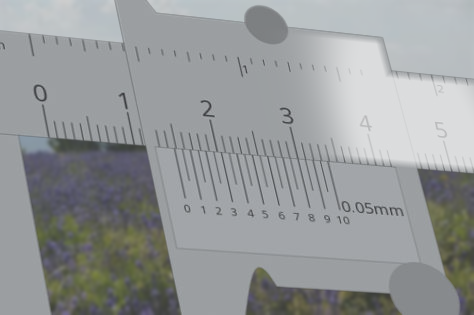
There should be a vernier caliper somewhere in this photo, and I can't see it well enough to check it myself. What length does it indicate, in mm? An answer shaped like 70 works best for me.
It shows 14.8
